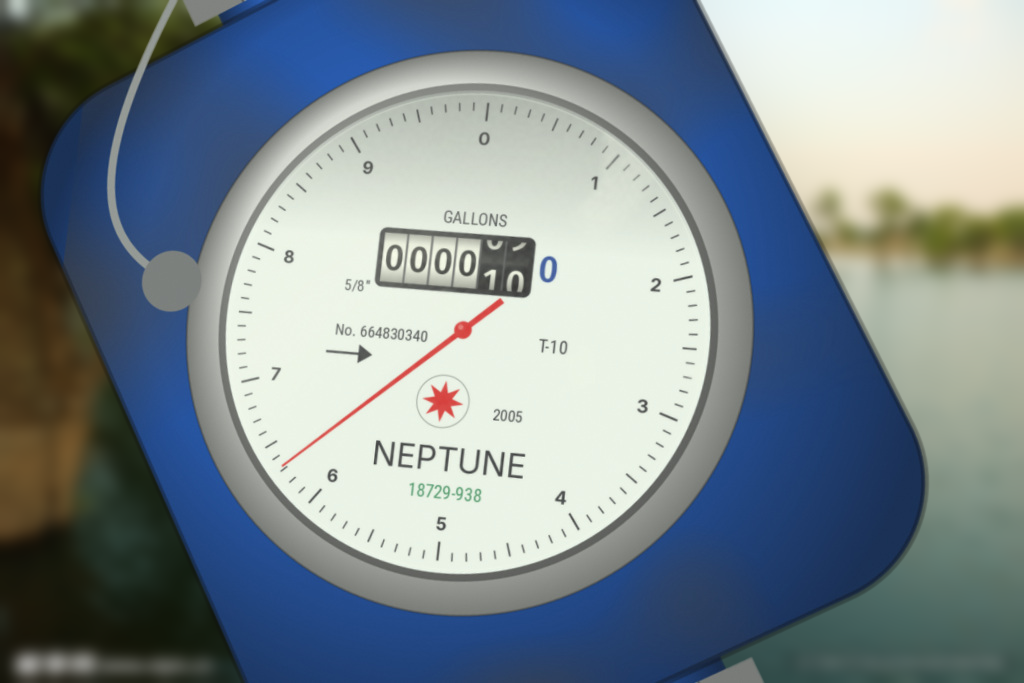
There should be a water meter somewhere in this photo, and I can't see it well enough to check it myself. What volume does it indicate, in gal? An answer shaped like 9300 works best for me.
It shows 96.3
